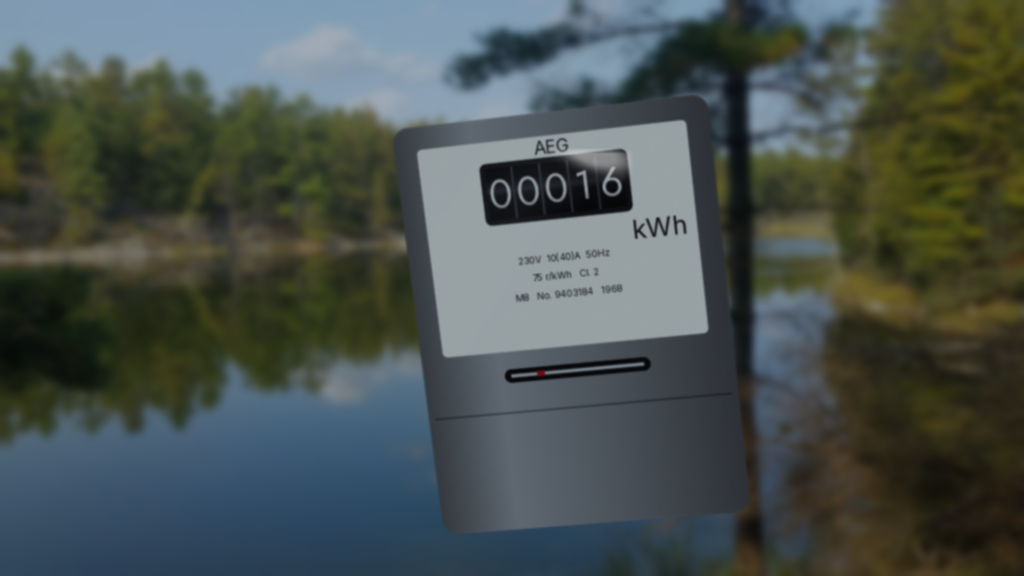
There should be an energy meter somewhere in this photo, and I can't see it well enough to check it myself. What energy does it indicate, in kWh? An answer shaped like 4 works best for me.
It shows 16
